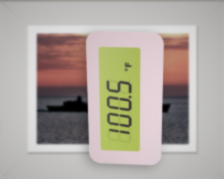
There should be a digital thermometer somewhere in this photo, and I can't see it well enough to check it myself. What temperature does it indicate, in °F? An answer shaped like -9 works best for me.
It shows 100.5
